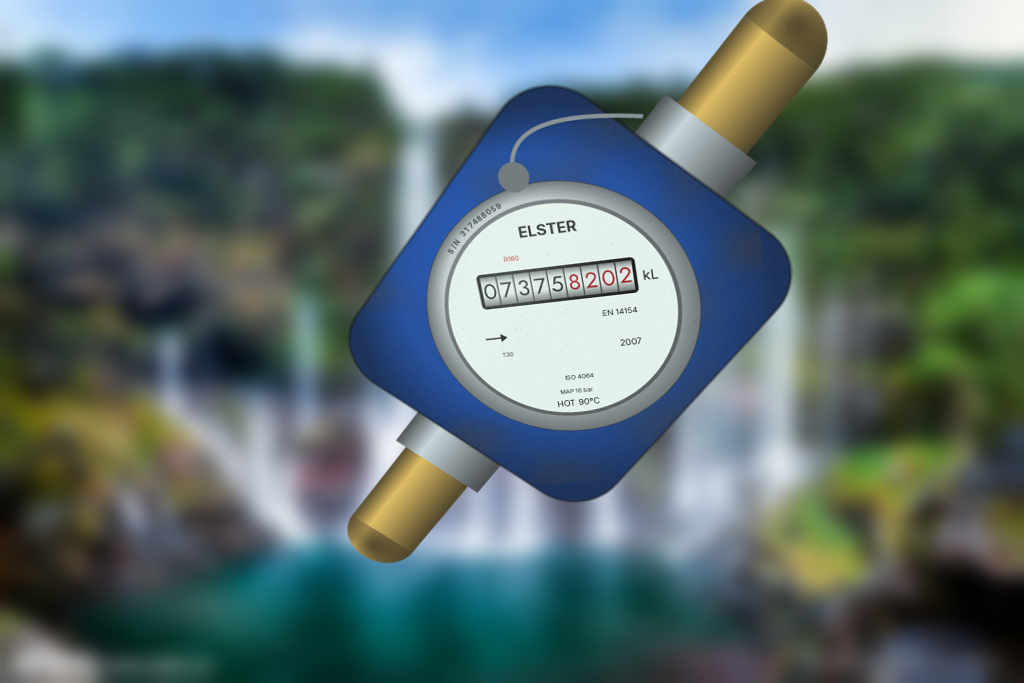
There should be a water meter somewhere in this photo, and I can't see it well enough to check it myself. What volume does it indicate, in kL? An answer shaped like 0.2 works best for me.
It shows 7375.8202
